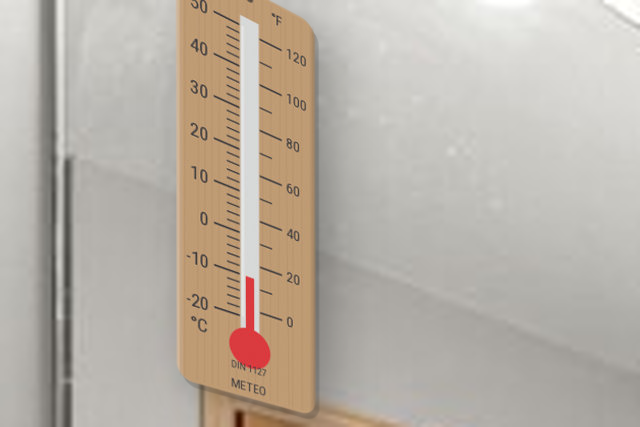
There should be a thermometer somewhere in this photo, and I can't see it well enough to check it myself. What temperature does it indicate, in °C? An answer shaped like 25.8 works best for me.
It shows -10
